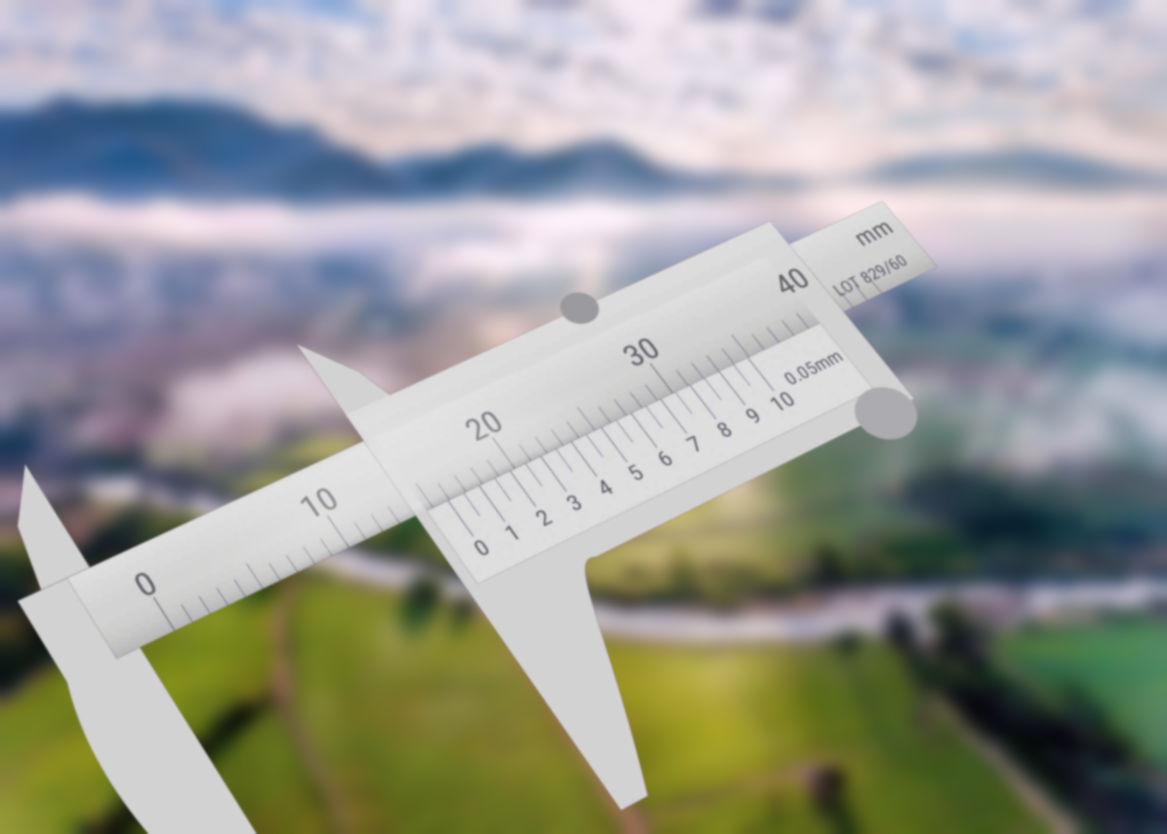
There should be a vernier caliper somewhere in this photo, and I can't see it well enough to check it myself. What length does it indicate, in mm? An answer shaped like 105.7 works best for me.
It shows 15.9
